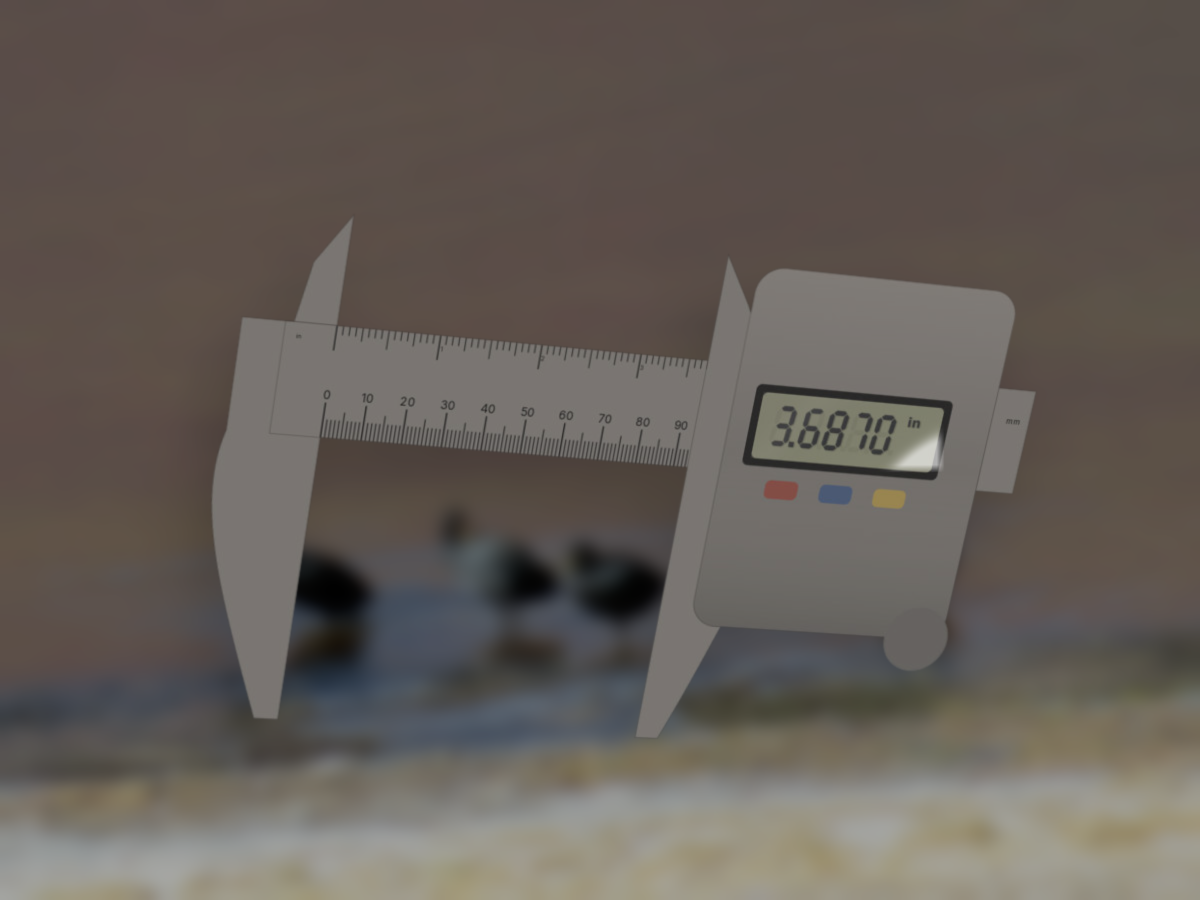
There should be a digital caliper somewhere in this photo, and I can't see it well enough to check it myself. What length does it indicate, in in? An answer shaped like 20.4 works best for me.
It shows 3.6870
